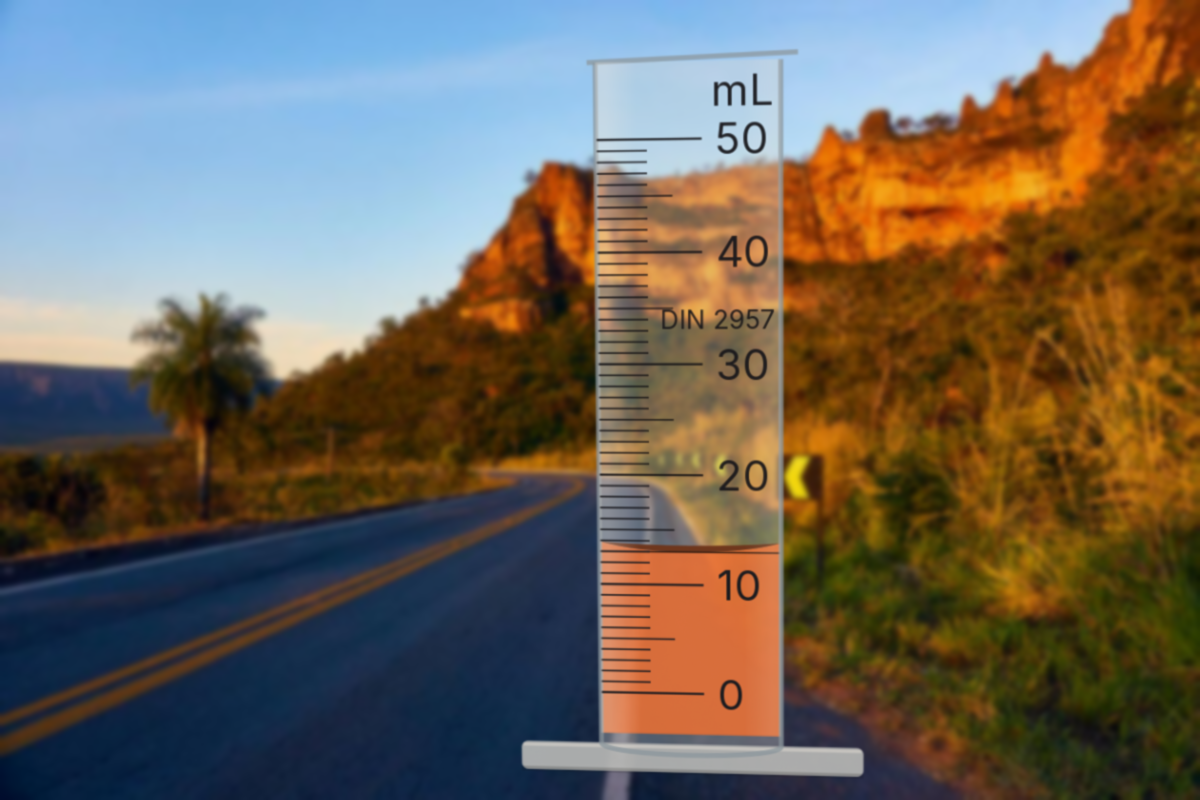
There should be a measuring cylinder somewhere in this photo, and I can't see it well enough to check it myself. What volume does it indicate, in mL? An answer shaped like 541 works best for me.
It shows 13
